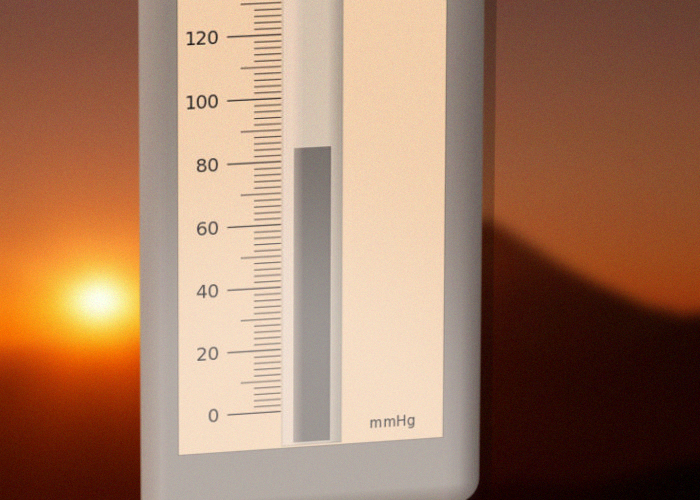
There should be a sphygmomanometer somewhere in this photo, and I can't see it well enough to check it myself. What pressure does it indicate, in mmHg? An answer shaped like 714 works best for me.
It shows 84
